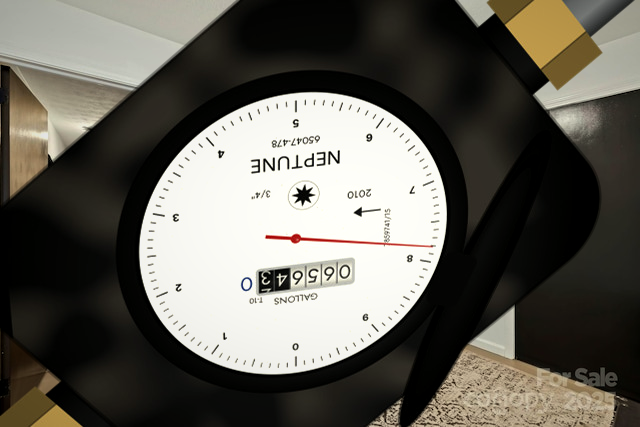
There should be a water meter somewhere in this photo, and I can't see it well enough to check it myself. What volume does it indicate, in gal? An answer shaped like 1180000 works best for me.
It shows 656427.8
